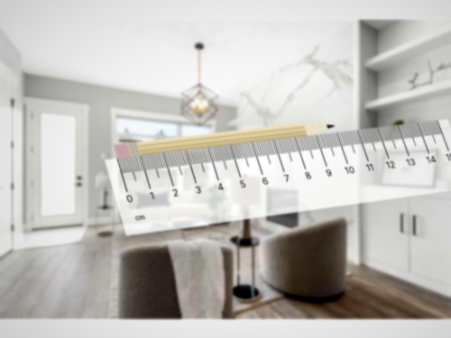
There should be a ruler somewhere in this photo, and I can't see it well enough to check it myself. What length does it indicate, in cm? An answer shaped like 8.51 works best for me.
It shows 10
